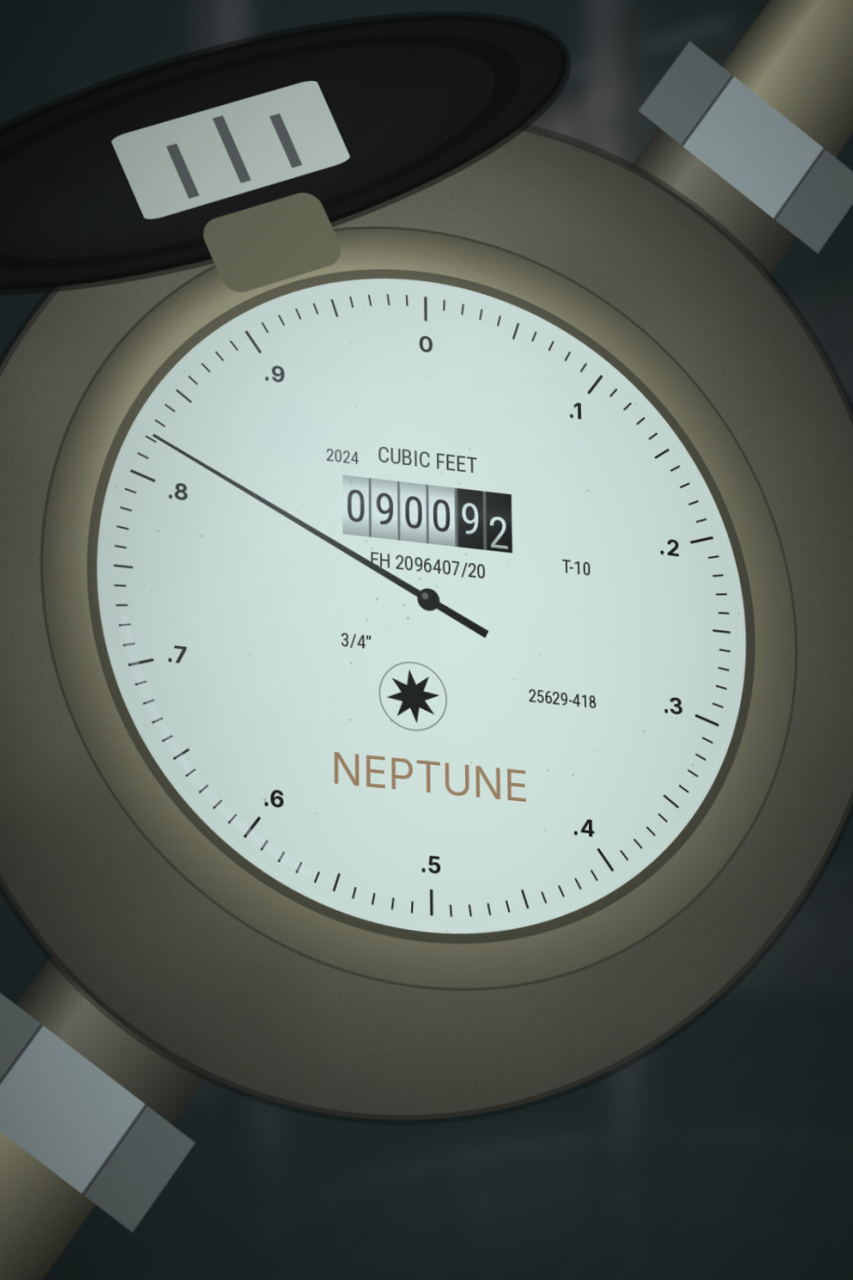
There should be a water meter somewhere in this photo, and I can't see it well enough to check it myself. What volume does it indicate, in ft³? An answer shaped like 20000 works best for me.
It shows 90091.82
